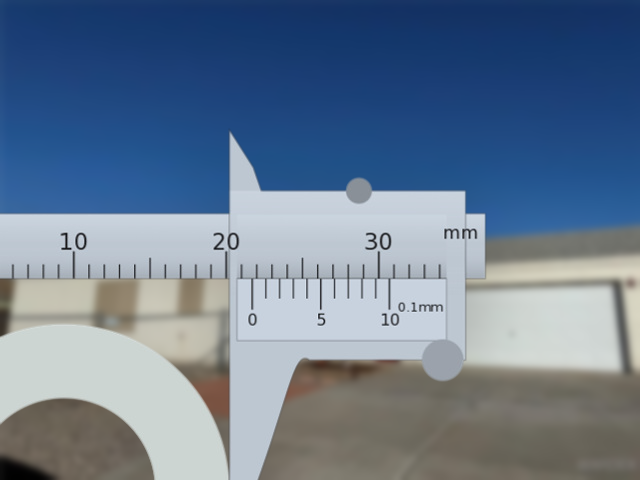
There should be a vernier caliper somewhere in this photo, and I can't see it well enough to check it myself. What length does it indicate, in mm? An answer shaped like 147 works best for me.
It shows 21.7
